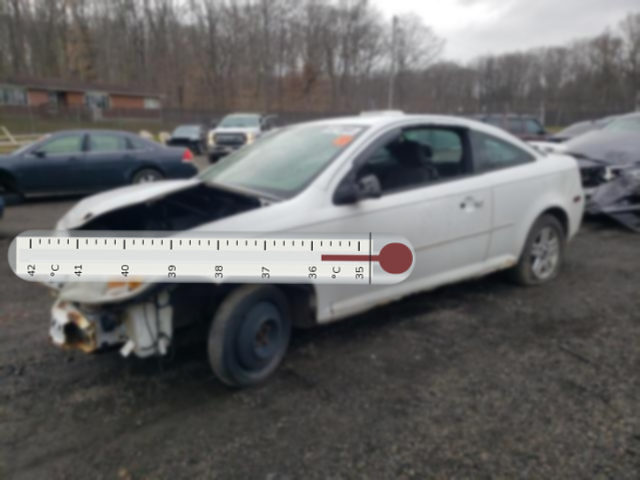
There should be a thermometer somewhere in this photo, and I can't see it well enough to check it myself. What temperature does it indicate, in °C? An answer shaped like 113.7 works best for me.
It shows 35.8
